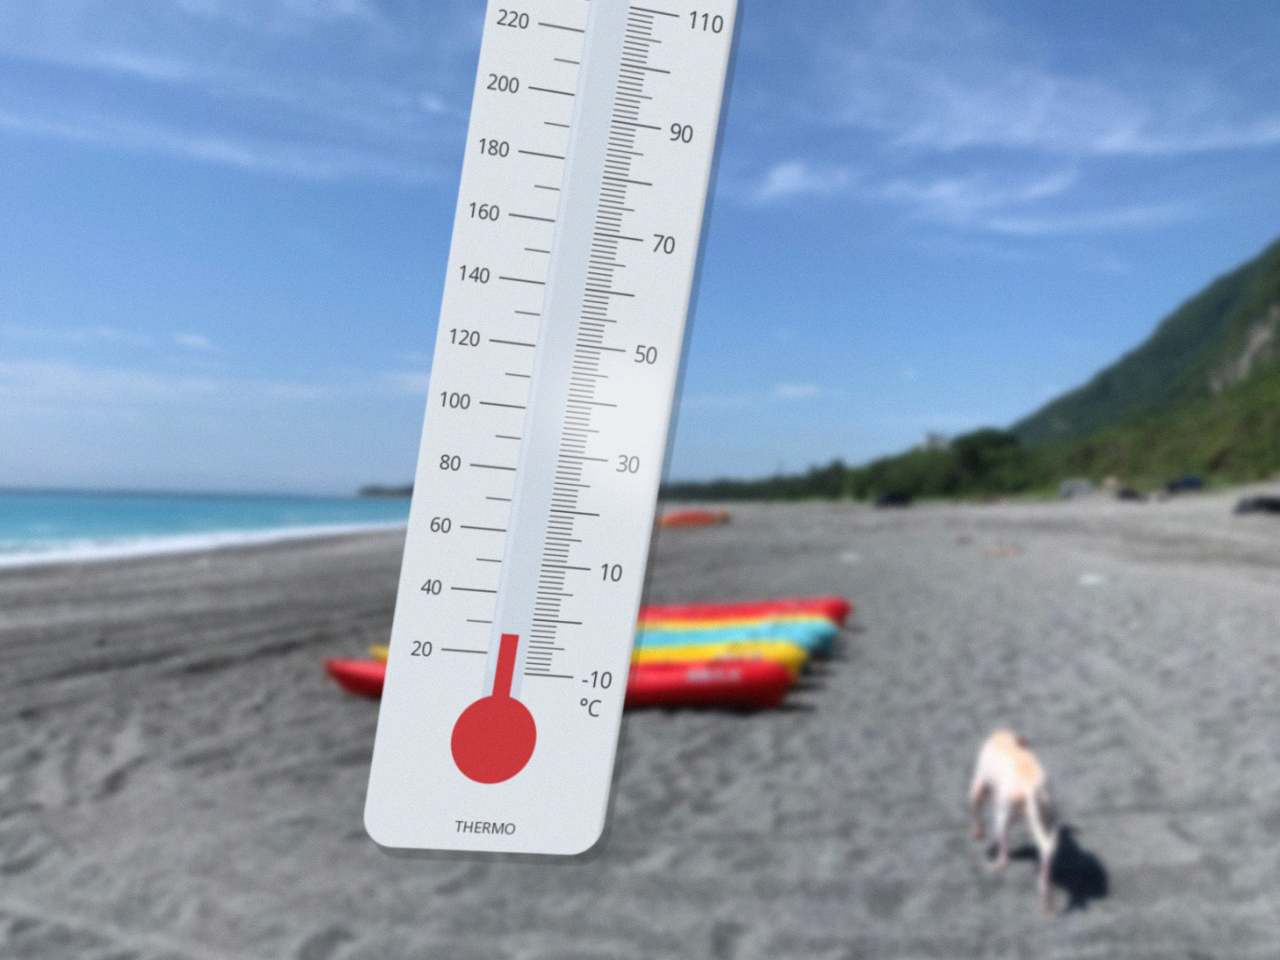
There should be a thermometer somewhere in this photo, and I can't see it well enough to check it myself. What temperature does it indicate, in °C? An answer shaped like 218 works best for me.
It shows -3
